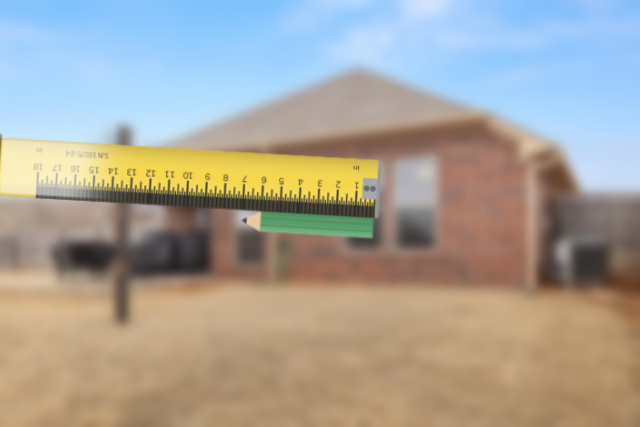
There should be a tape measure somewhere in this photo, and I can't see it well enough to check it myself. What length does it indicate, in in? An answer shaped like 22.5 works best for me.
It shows 7
